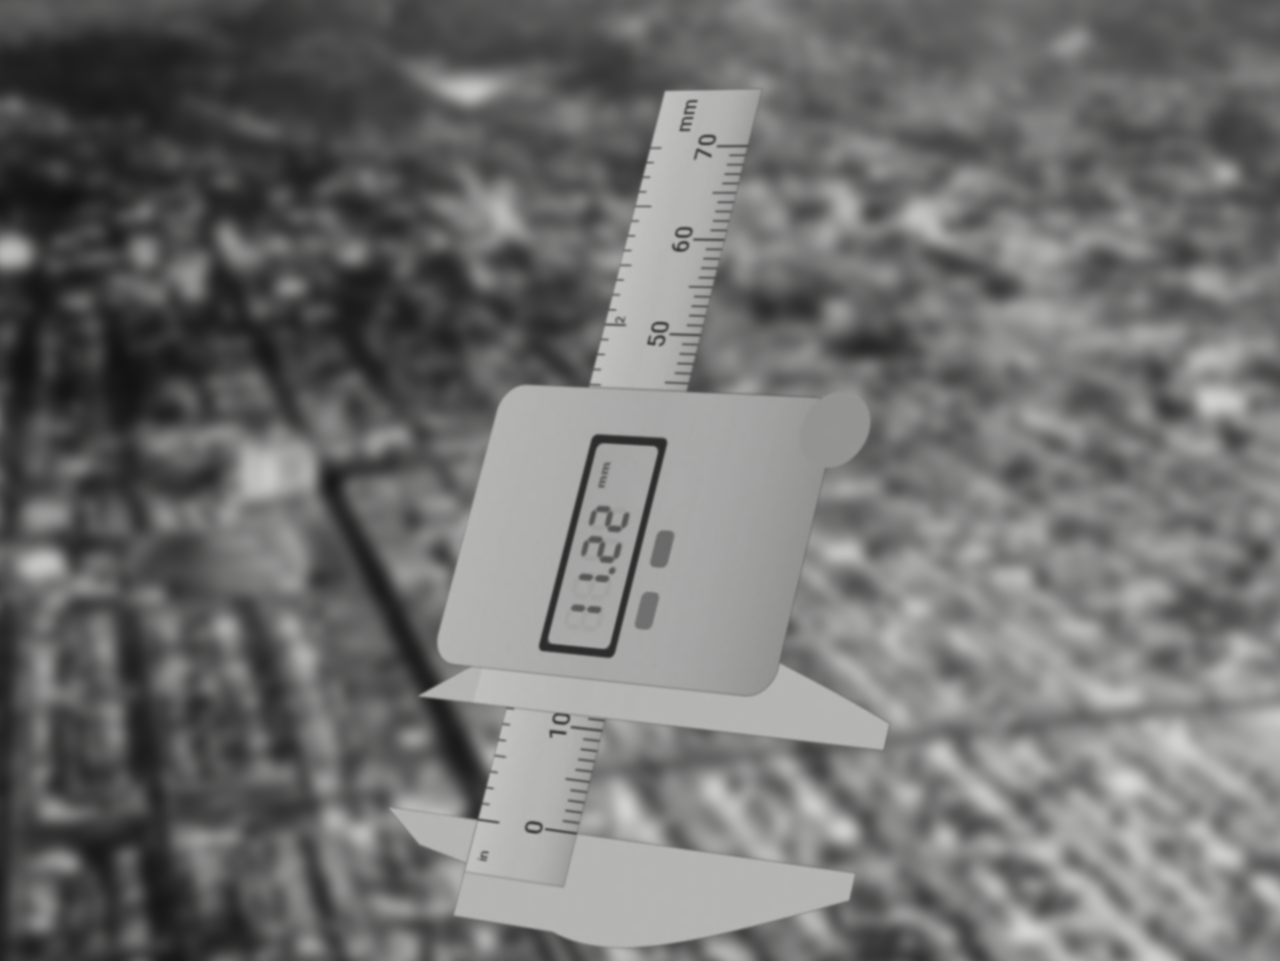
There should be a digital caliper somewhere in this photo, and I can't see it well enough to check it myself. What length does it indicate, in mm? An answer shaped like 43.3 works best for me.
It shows 11.22
